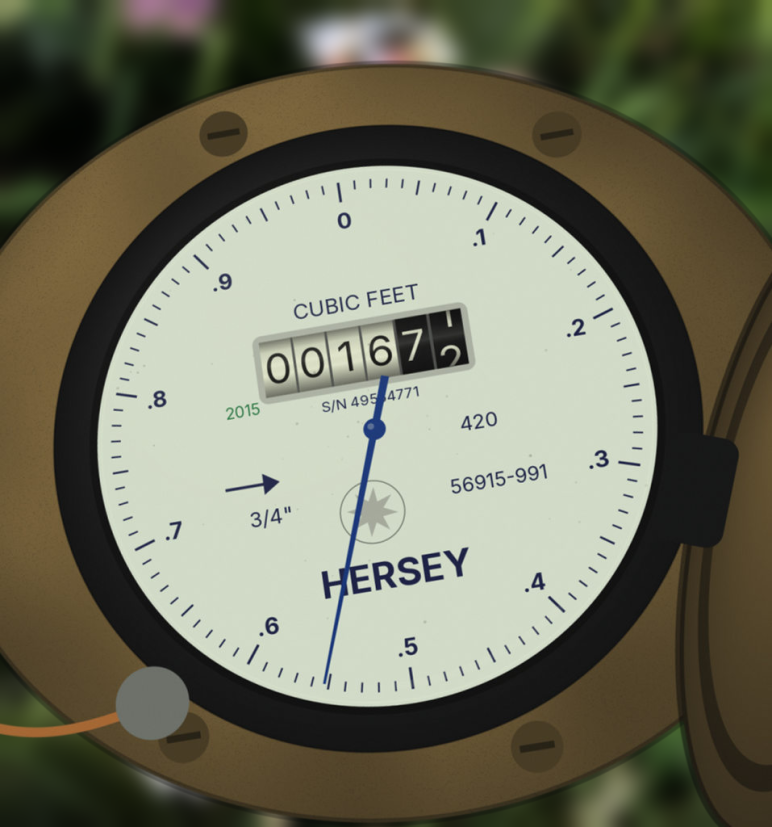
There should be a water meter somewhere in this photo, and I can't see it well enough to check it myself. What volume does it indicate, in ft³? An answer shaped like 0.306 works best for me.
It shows 1671.55
